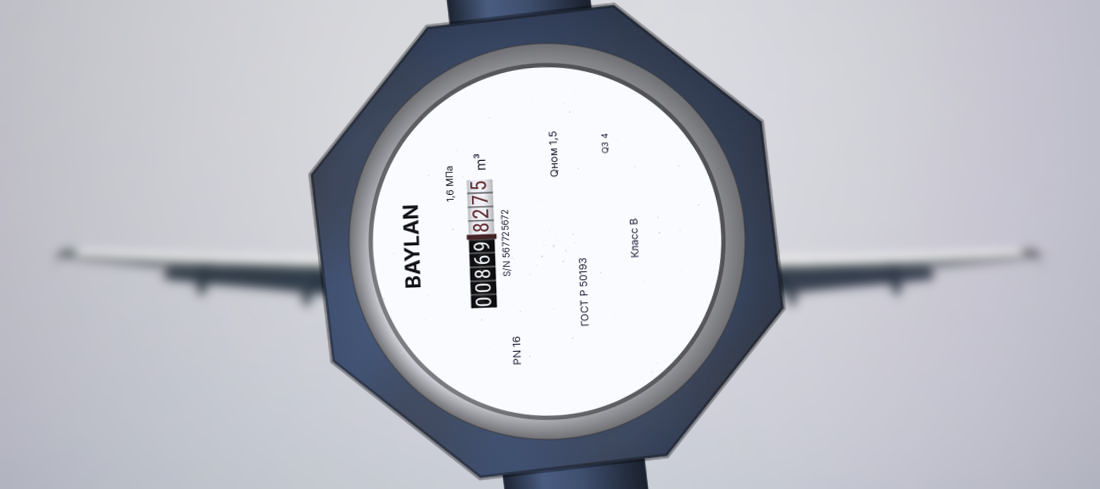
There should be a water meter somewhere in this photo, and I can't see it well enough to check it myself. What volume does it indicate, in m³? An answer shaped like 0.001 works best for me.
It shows 869.8275
